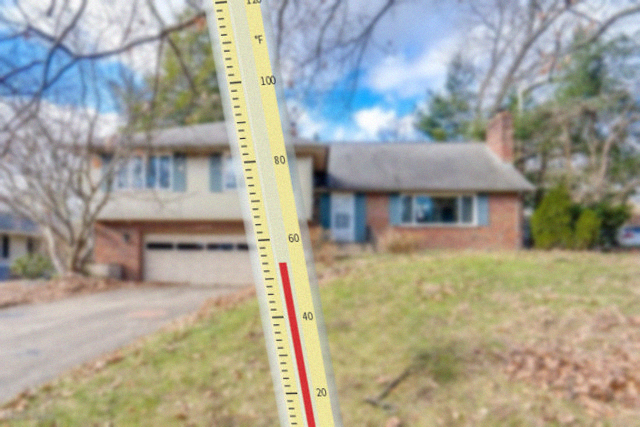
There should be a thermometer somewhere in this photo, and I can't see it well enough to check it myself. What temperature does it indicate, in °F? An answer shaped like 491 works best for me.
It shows 54
